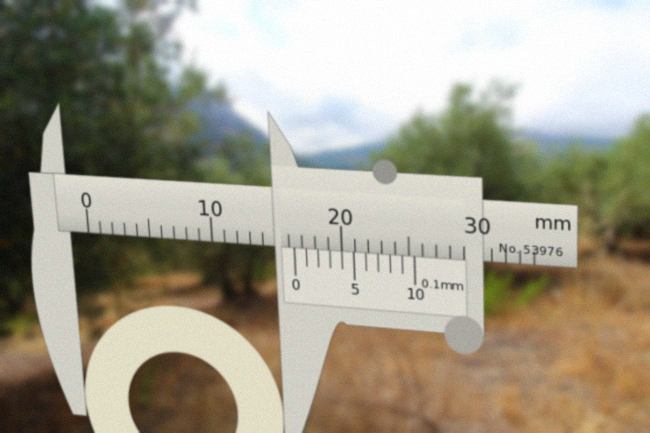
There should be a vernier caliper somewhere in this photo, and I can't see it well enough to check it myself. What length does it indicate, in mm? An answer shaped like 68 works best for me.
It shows 16.4
